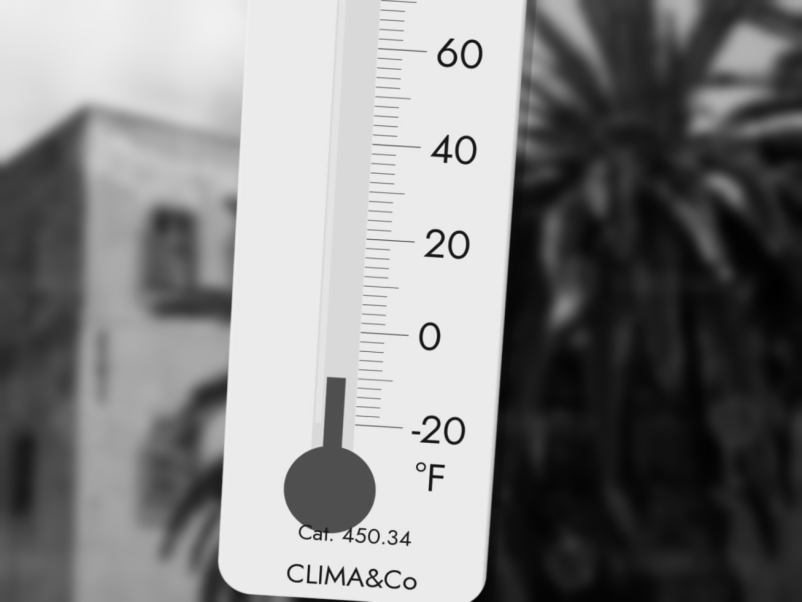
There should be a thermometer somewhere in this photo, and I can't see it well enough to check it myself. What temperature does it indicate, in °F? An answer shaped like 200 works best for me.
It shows -10
